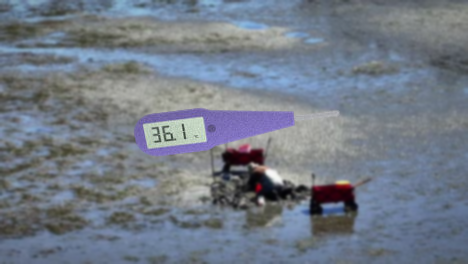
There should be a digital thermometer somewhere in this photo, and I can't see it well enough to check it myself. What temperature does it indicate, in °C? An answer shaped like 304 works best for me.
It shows 36.1
